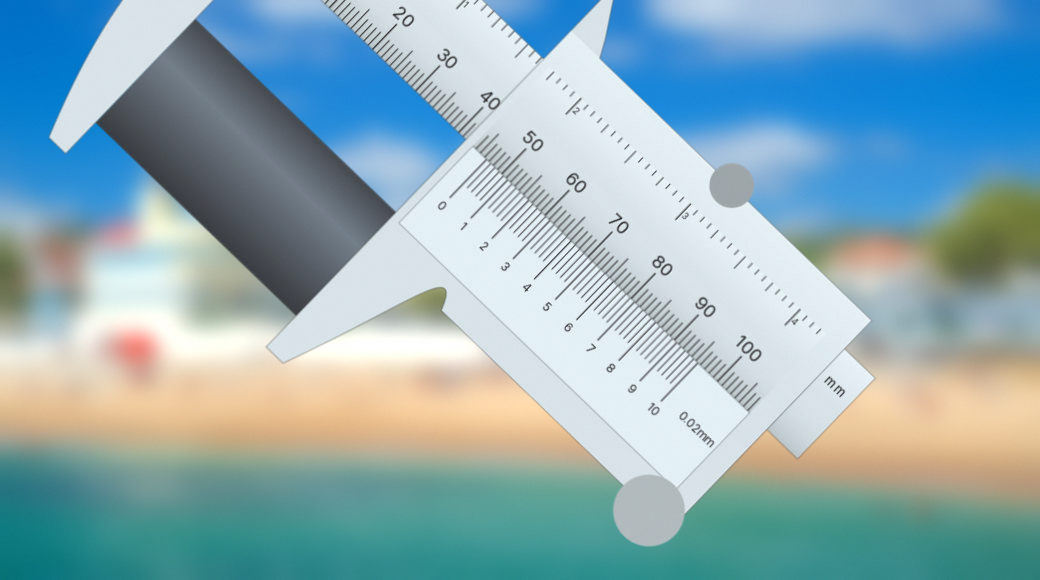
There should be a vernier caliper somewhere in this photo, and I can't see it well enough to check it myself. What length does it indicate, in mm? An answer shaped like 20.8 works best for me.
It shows 46.5
